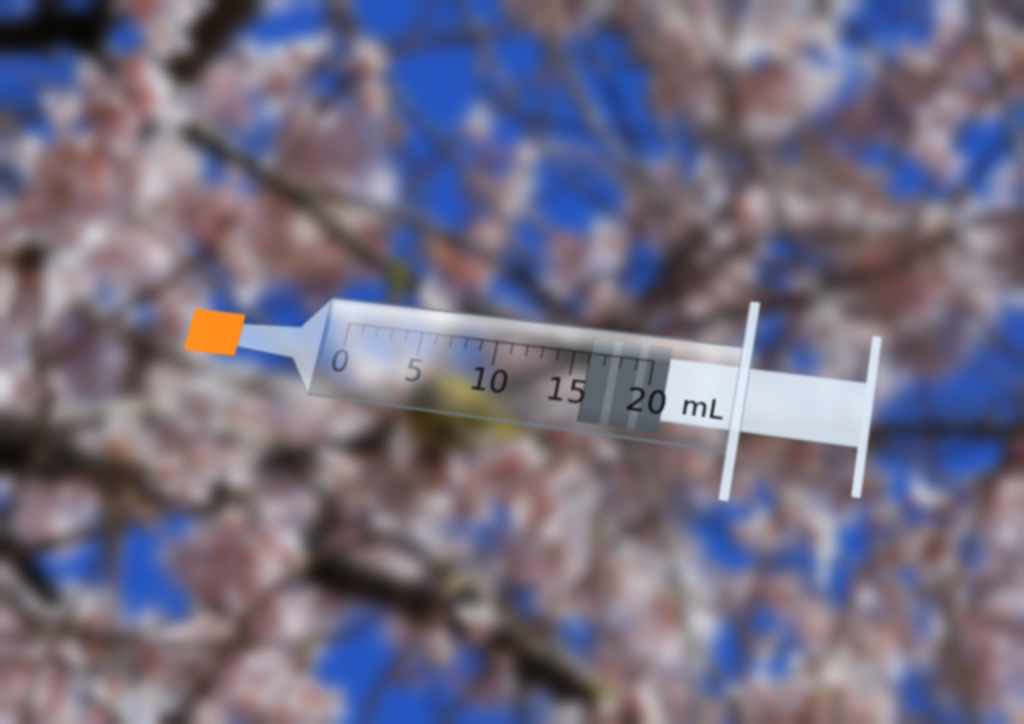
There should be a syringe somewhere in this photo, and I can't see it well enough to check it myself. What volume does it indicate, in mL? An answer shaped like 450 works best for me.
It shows 16
